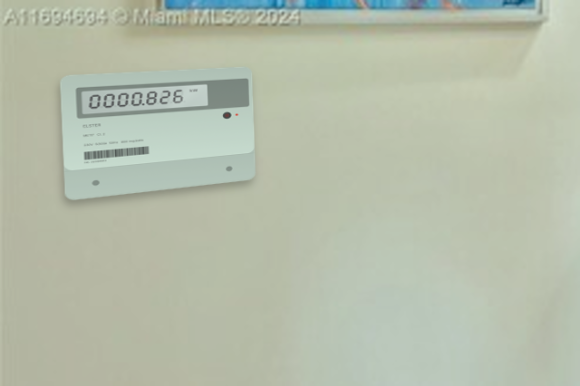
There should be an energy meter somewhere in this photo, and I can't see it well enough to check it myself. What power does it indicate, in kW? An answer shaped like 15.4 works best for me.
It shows 0.826
